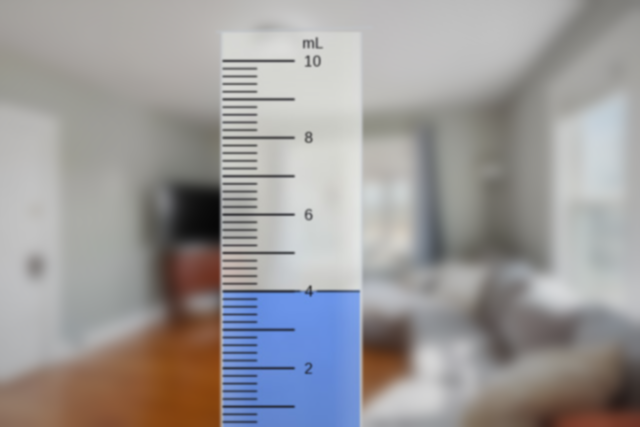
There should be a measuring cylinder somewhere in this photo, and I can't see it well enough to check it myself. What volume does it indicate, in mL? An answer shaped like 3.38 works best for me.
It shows 4
